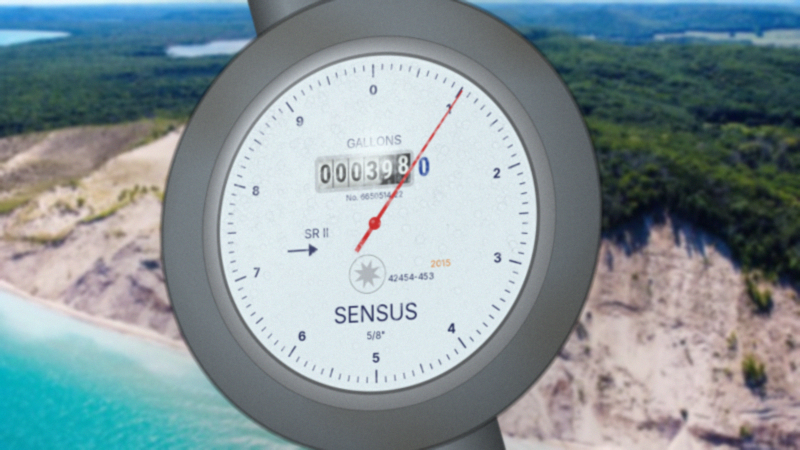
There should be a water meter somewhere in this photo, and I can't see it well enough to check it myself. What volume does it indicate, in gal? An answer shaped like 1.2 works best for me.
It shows 3981.0
